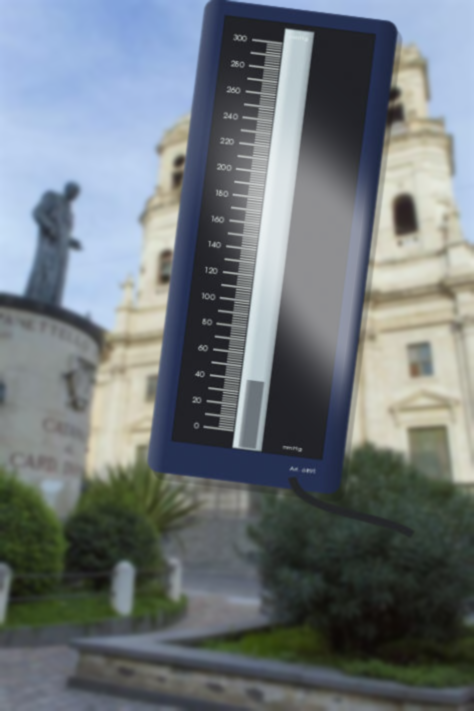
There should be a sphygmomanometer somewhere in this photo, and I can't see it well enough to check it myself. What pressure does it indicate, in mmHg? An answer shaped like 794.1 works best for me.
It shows 40
